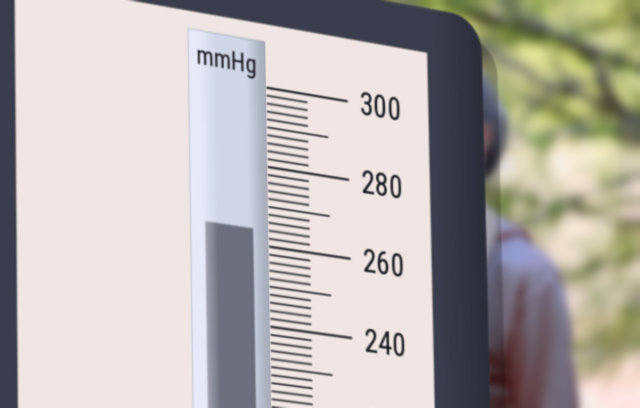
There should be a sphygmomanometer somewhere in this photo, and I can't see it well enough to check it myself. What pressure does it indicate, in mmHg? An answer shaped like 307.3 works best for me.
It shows 264
